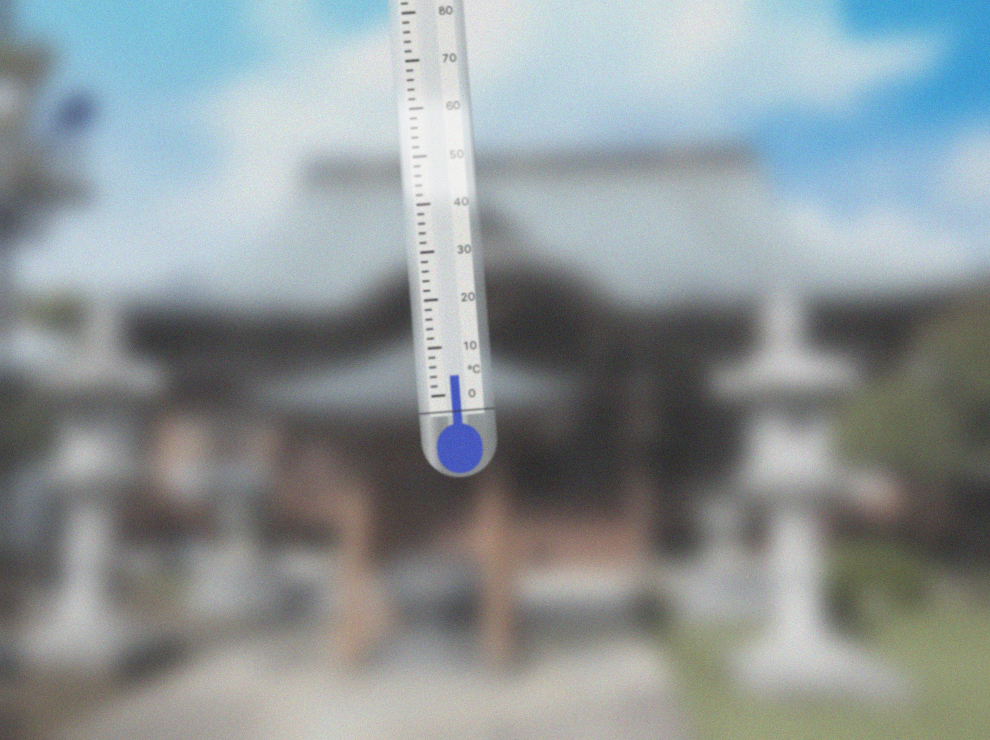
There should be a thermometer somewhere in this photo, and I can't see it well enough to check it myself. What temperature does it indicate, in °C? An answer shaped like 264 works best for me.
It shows 4
